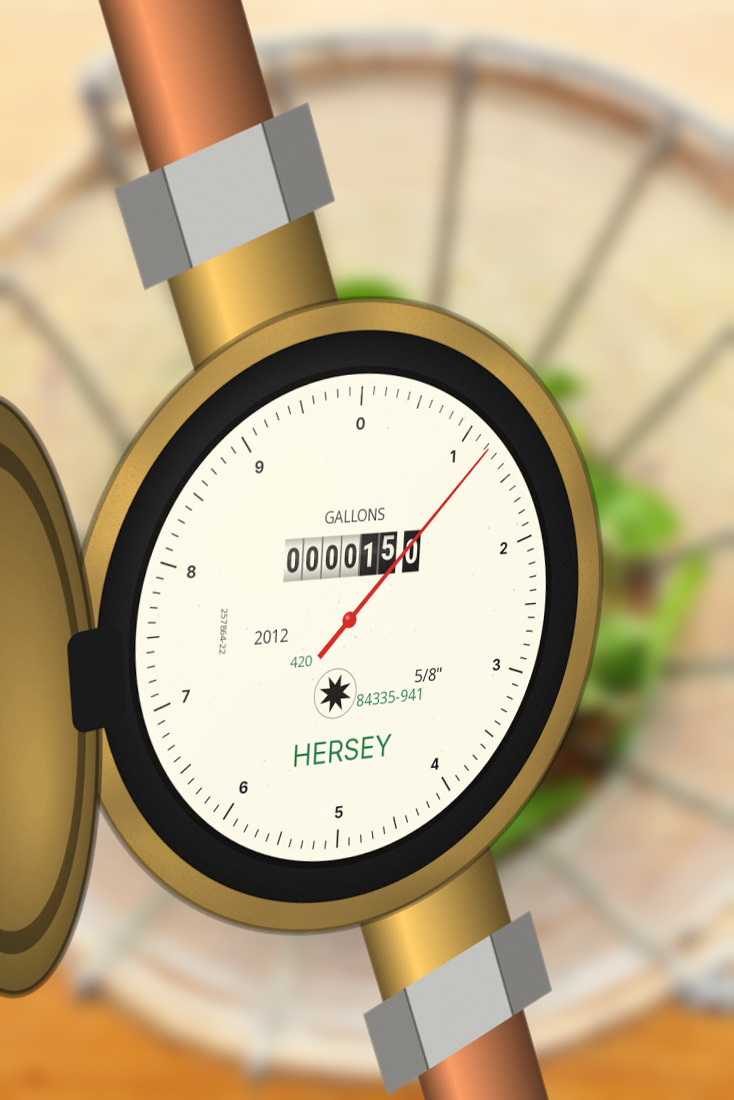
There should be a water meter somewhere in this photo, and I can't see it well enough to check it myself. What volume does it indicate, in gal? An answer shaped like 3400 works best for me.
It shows 151.2
